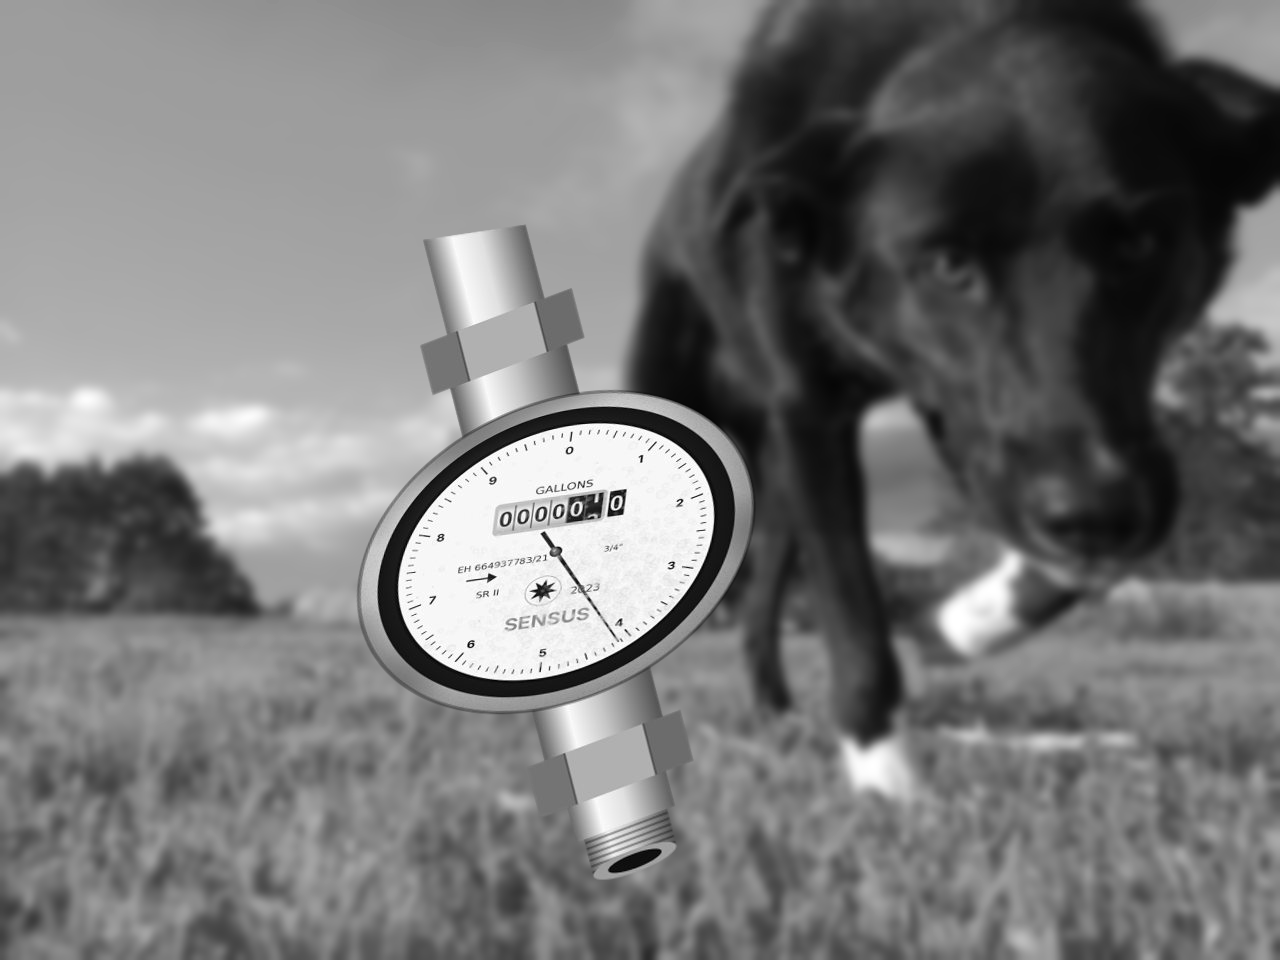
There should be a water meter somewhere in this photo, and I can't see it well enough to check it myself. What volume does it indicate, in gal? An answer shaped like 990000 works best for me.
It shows 14.1
